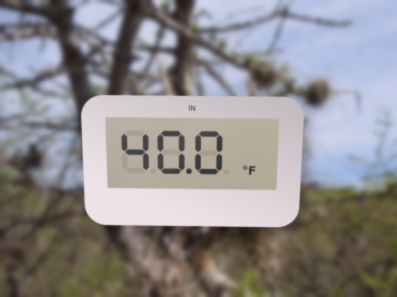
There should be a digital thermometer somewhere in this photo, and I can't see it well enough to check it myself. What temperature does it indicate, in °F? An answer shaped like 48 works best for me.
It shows 40.0
